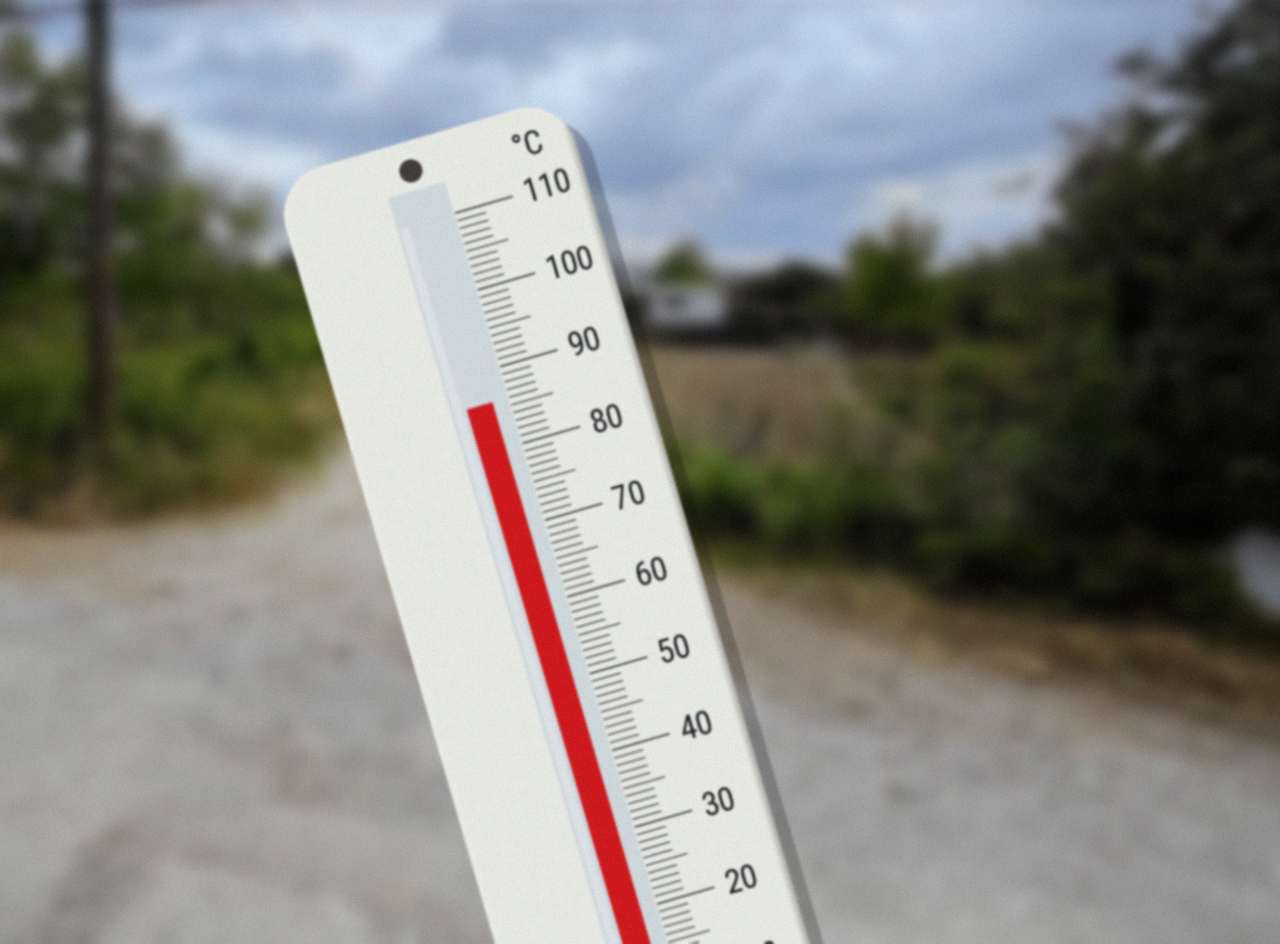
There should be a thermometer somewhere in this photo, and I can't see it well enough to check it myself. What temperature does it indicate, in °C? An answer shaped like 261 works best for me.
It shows 86
